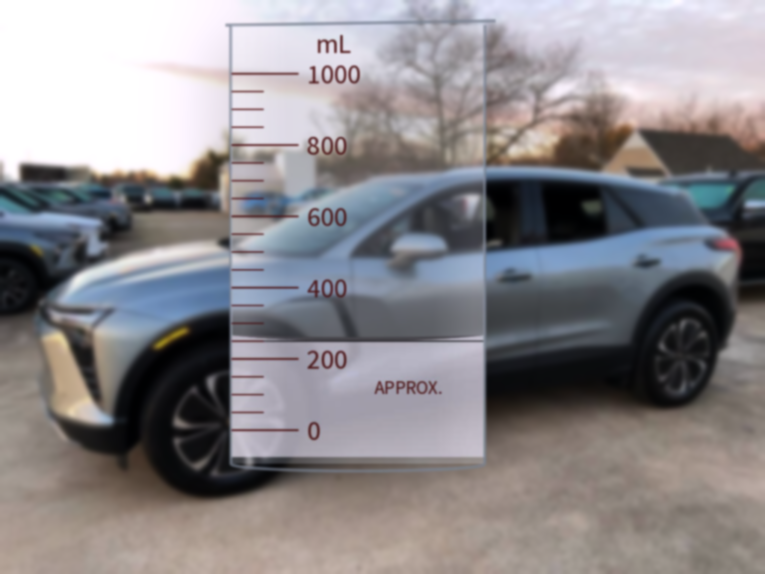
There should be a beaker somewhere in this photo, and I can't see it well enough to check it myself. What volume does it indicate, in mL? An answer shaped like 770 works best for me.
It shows 250
